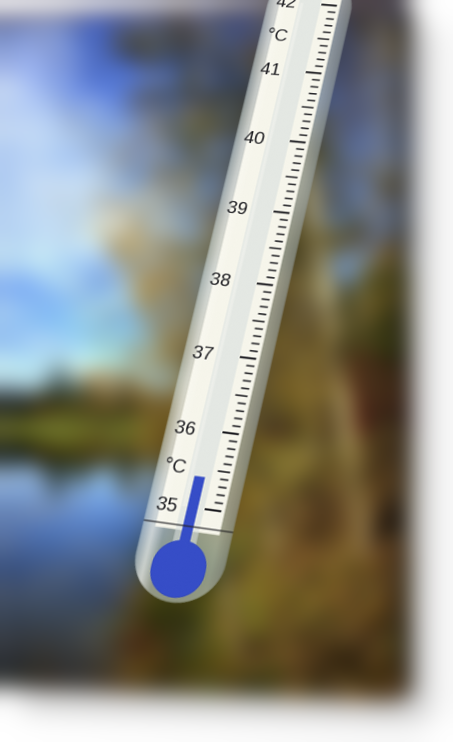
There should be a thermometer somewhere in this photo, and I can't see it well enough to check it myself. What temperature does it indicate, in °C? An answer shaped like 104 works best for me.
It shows 35.4
